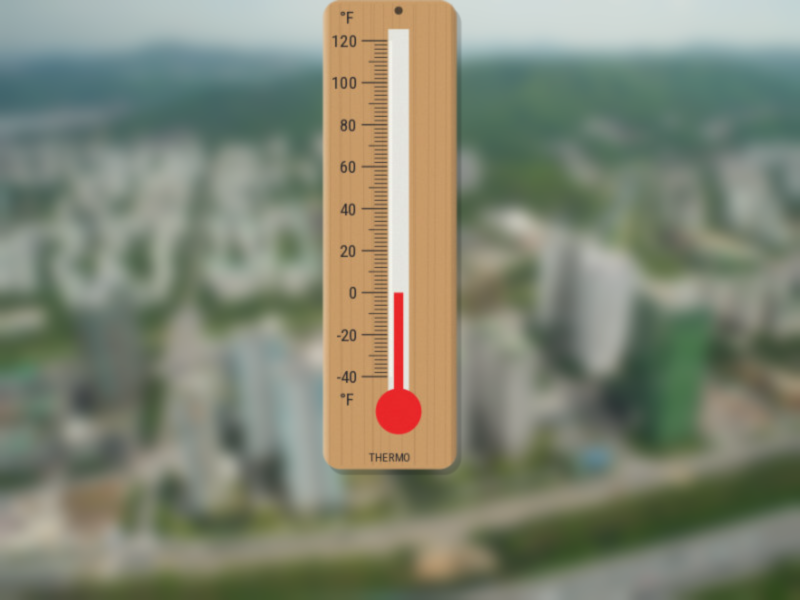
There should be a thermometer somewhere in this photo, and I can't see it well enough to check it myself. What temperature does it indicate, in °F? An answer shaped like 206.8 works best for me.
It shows 0
